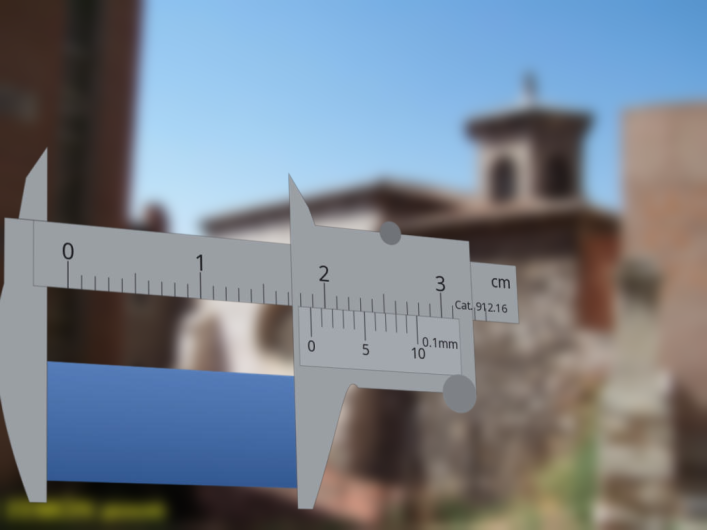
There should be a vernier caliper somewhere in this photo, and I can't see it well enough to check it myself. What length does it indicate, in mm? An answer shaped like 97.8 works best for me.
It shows 18.8
